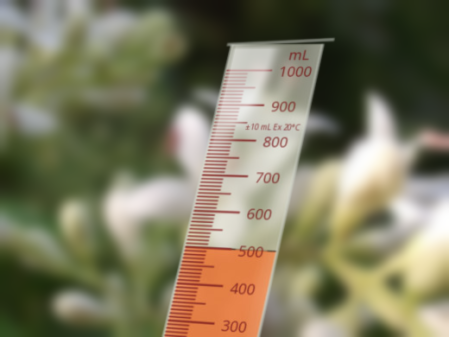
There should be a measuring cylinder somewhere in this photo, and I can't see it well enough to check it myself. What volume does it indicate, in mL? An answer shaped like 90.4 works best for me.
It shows 500
